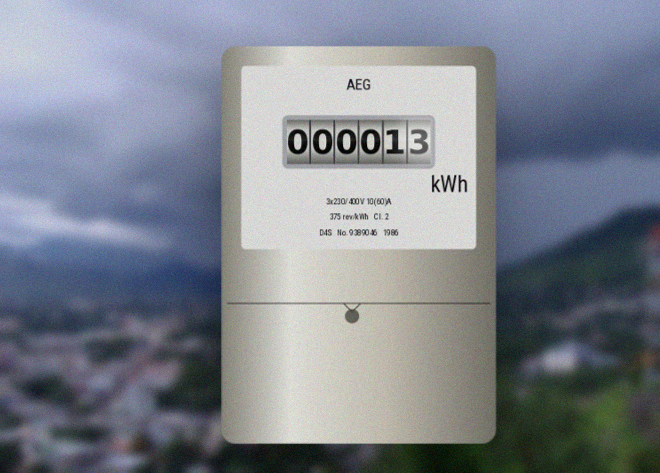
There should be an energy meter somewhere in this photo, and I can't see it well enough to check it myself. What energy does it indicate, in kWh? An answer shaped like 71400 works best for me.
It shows 13
